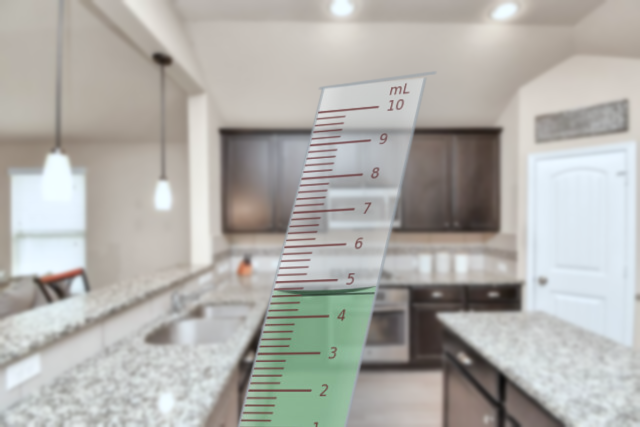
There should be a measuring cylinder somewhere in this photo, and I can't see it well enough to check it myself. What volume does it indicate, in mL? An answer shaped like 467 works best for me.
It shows 4.6
